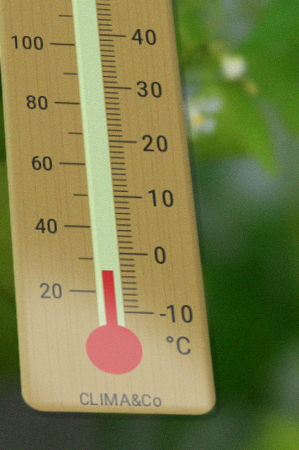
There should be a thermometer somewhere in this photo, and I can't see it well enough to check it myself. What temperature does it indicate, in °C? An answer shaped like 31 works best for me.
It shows -3
